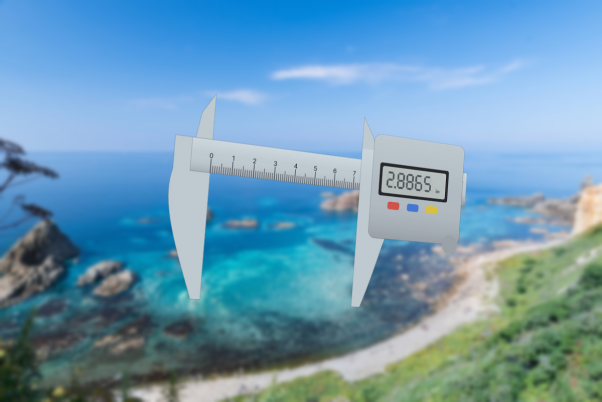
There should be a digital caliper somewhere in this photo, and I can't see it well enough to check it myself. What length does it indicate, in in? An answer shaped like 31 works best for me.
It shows 2.8865
